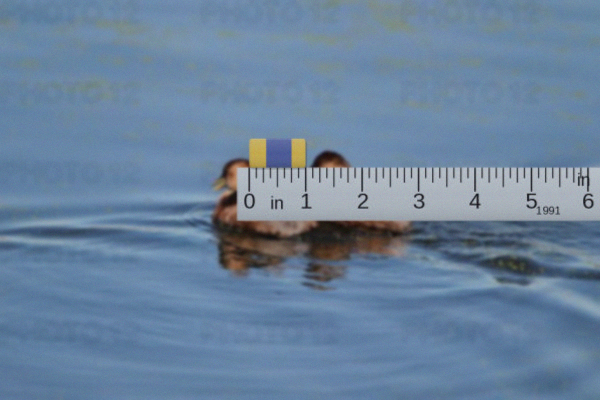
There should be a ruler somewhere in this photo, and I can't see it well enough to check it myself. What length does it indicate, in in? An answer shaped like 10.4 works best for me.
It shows 1
